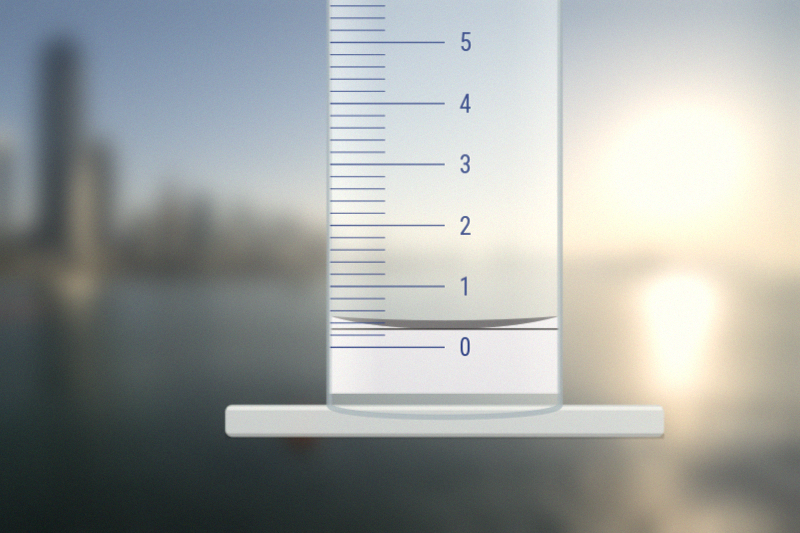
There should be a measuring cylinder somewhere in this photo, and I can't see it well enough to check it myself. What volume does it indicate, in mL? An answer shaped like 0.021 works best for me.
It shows 0.3
